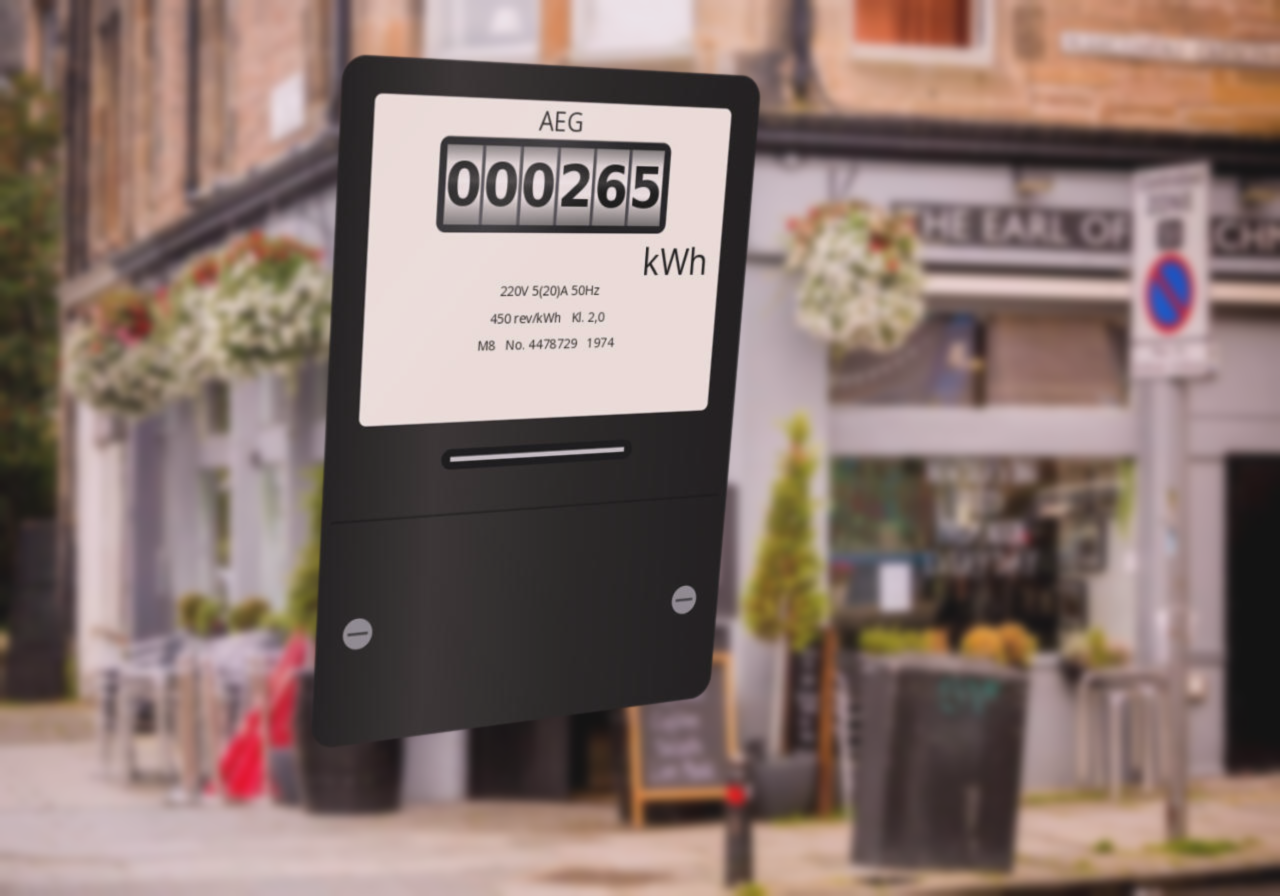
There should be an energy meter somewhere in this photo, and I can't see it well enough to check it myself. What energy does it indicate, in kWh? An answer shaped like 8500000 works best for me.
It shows 265
